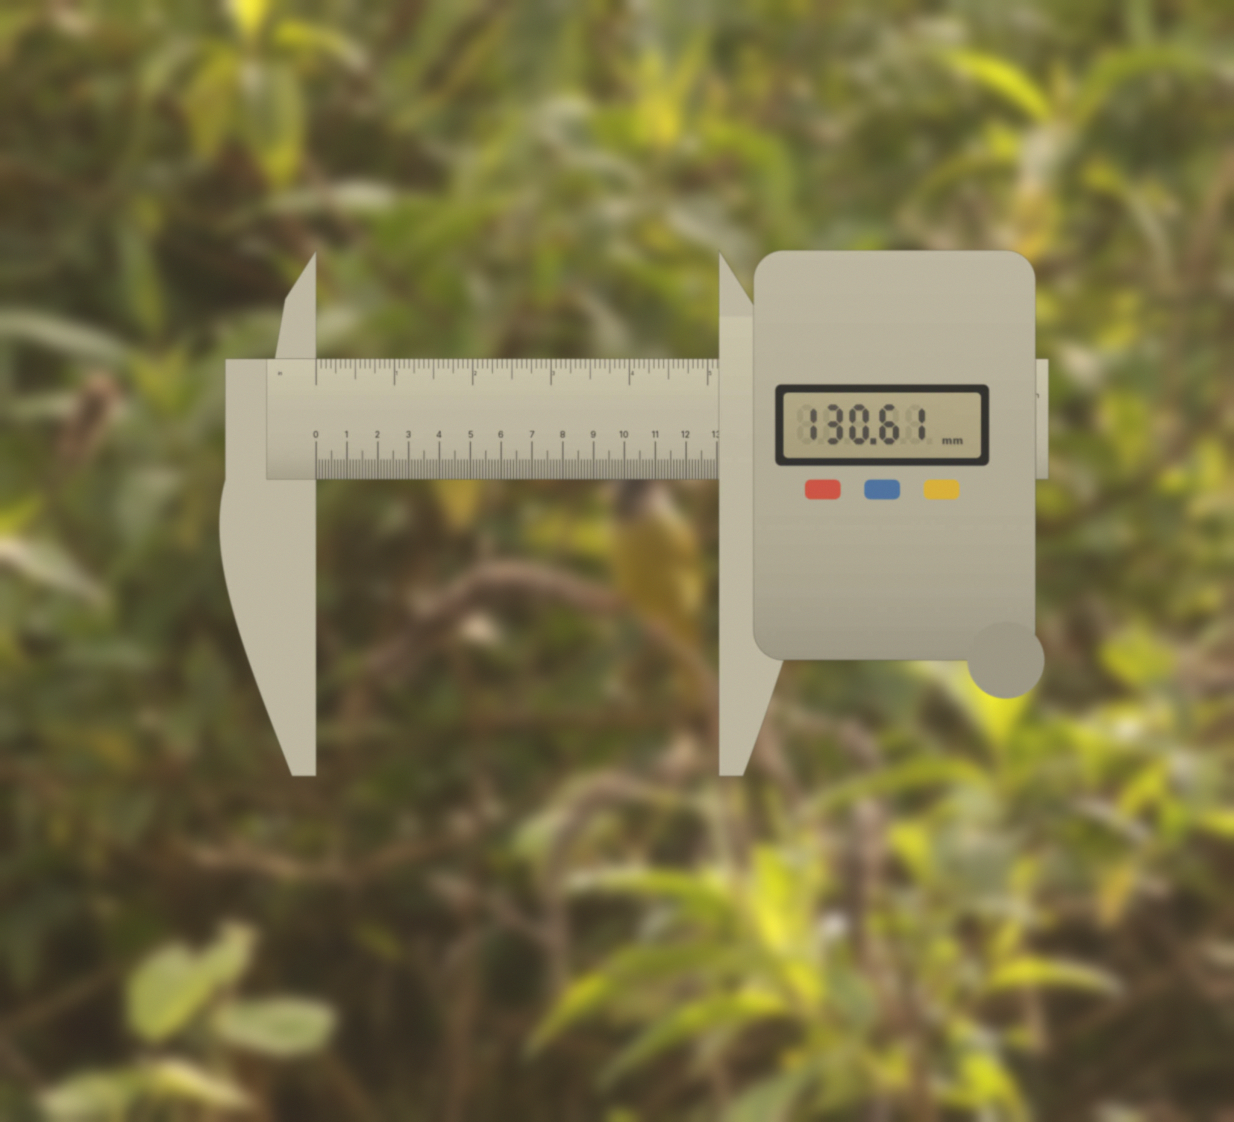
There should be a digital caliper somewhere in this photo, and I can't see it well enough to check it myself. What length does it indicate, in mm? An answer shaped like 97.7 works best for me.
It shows 130.61
